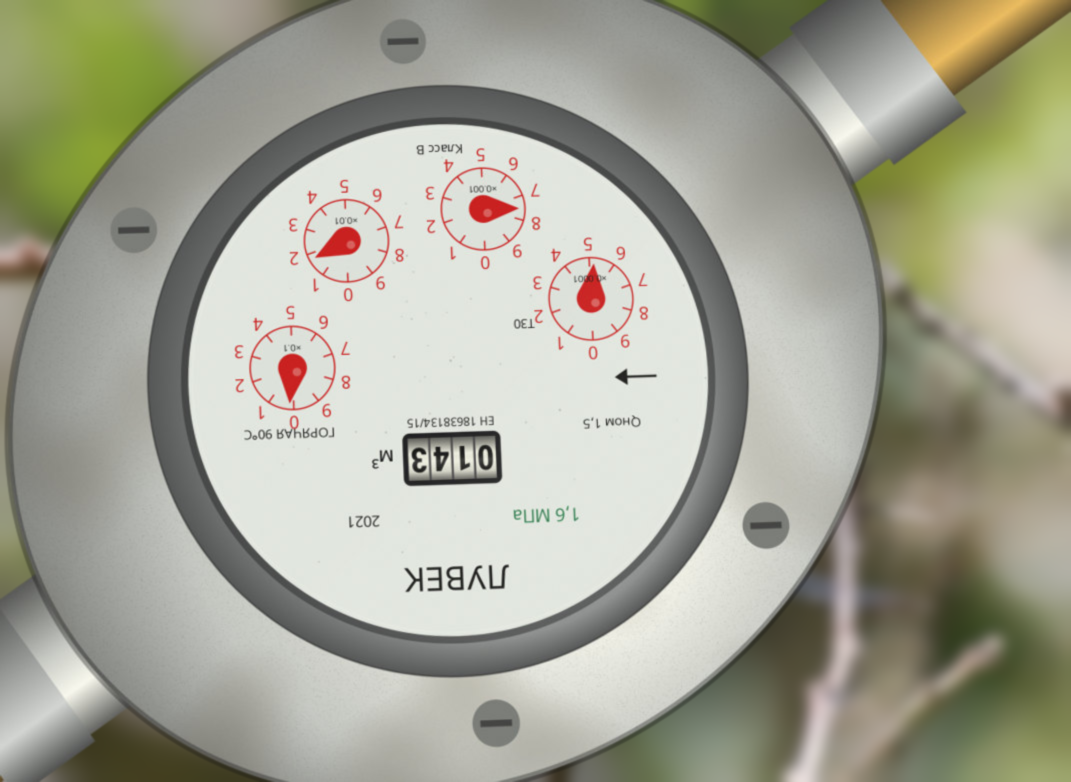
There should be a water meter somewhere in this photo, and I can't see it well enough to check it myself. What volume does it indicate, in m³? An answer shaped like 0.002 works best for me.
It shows 143.0175
